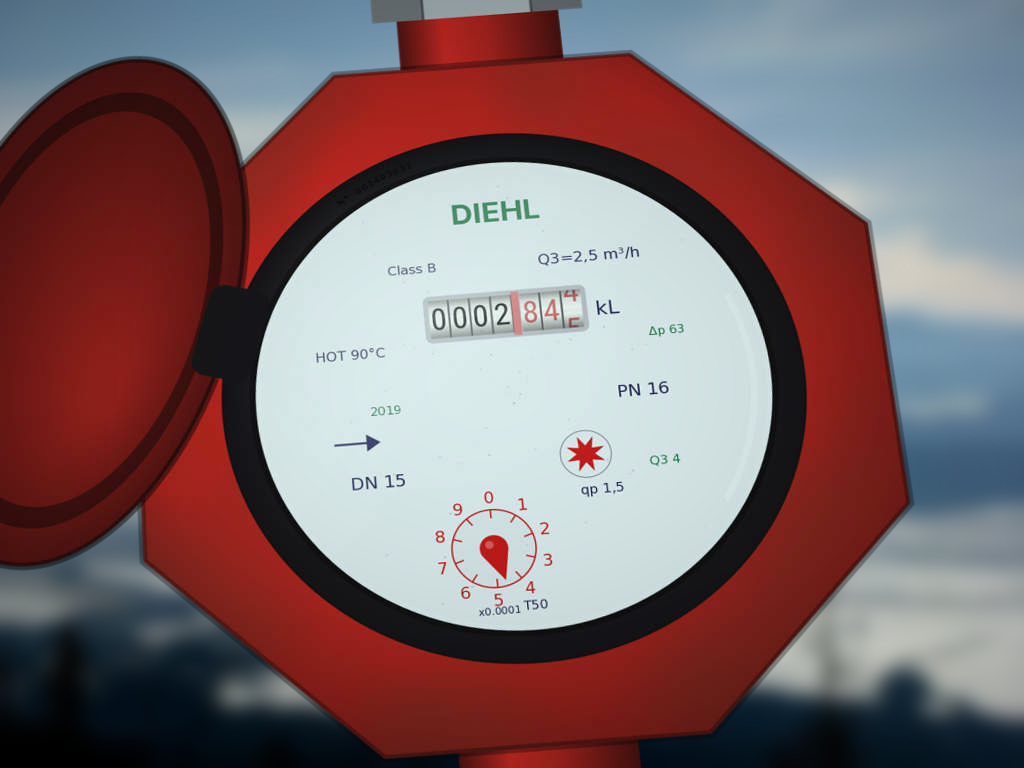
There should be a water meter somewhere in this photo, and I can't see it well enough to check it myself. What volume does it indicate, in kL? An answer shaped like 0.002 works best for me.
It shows 2.8444
